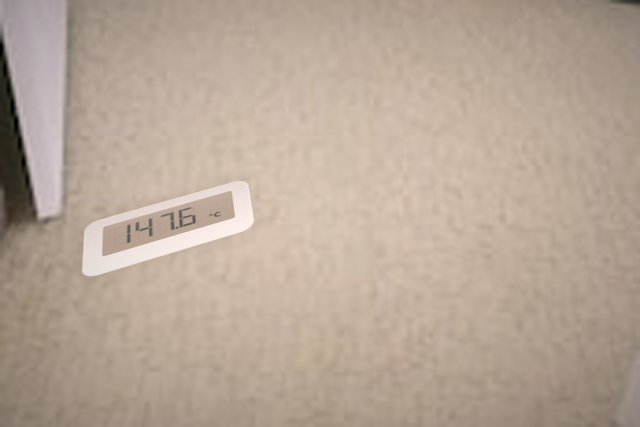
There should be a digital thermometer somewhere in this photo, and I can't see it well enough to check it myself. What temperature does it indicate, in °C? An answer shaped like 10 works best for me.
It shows 147.6
